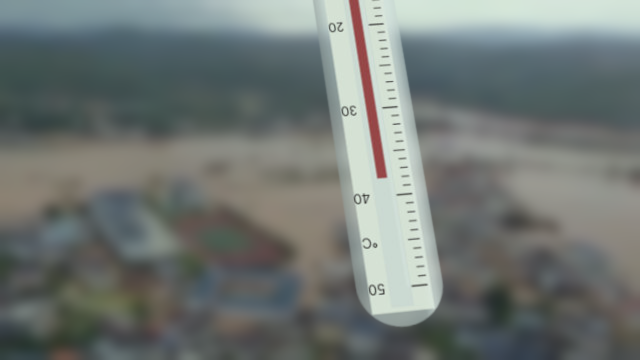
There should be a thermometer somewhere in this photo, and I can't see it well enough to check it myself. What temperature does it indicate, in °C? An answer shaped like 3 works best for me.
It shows 38
